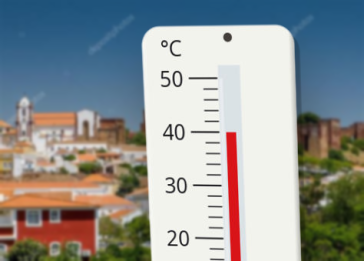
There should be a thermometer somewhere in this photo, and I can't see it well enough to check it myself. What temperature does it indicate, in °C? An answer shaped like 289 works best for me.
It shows 40
